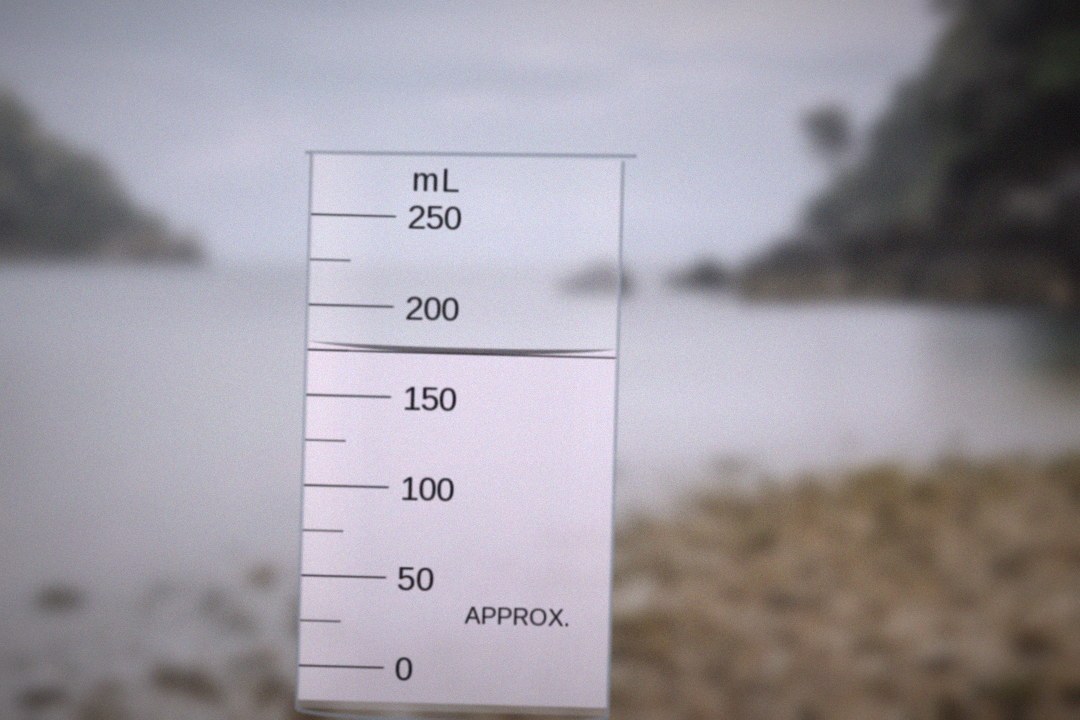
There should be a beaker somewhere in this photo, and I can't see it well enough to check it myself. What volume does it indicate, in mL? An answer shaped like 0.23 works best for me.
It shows 175
